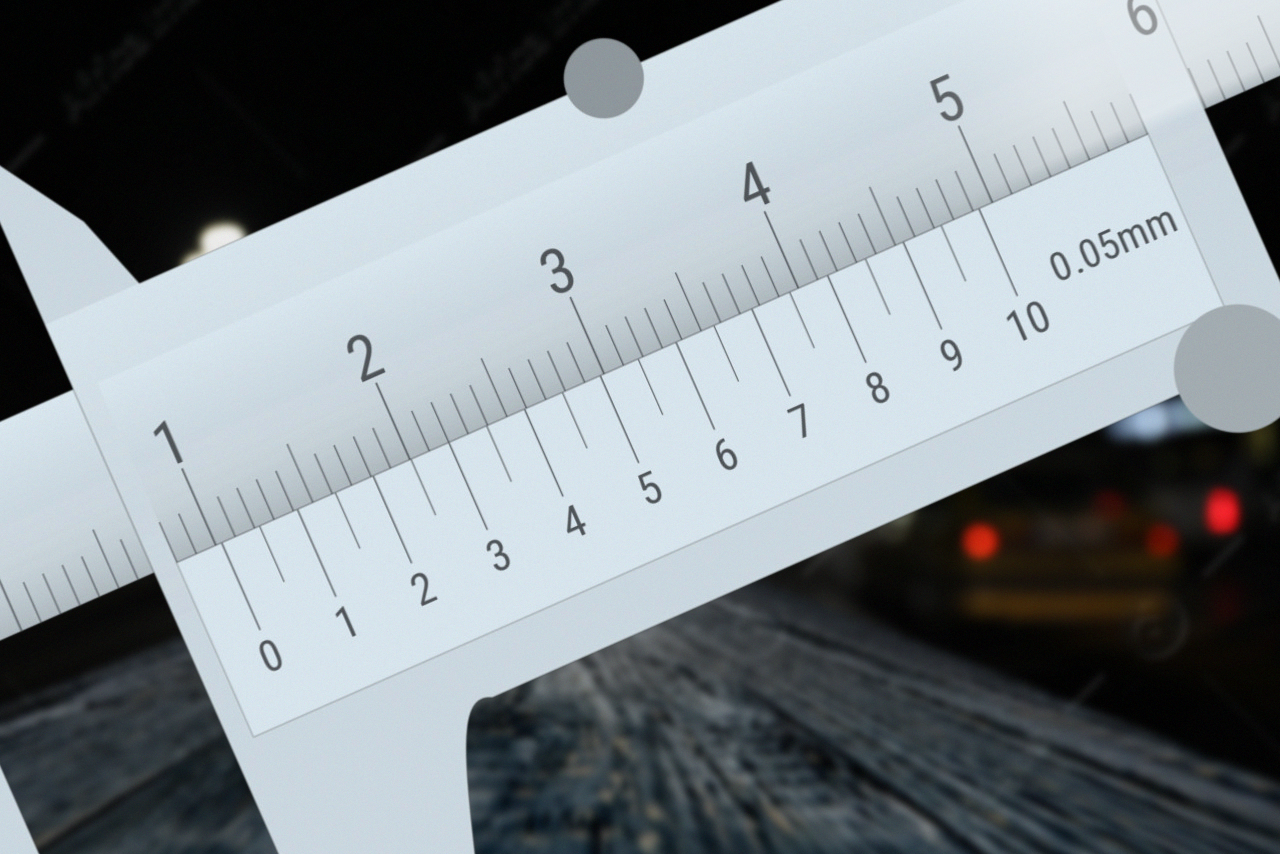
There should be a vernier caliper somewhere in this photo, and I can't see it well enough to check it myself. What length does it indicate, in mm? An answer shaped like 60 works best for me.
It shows 10.3
